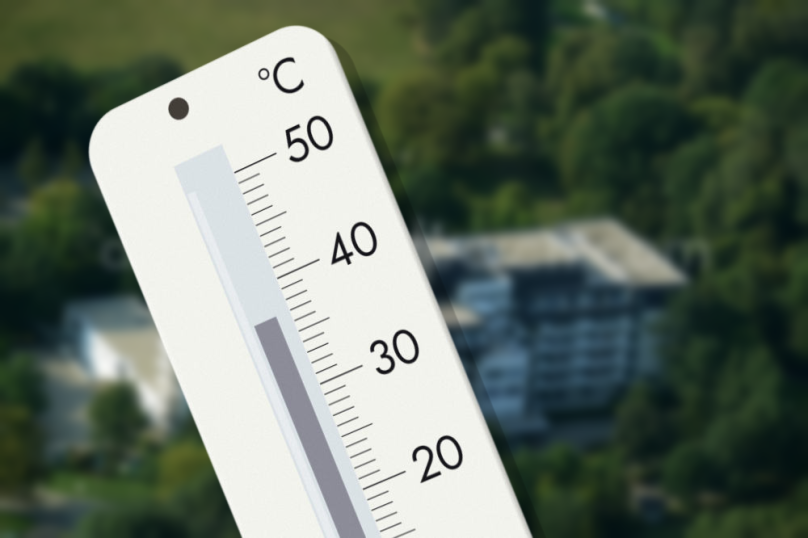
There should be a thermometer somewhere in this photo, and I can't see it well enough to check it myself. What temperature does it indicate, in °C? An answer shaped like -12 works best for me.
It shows 37
